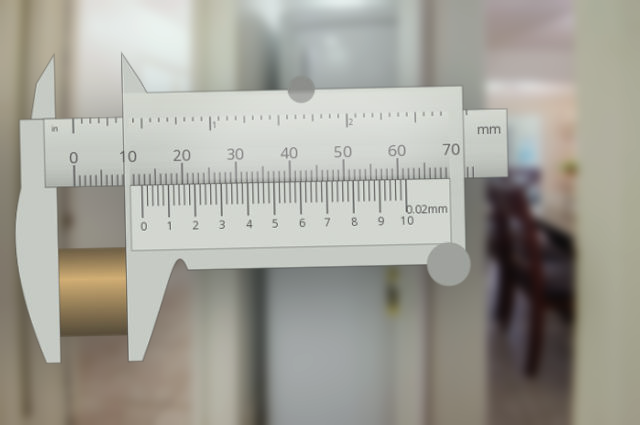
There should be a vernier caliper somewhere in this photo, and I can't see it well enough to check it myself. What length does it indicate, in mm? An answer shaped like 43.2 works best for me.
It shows 12.5
